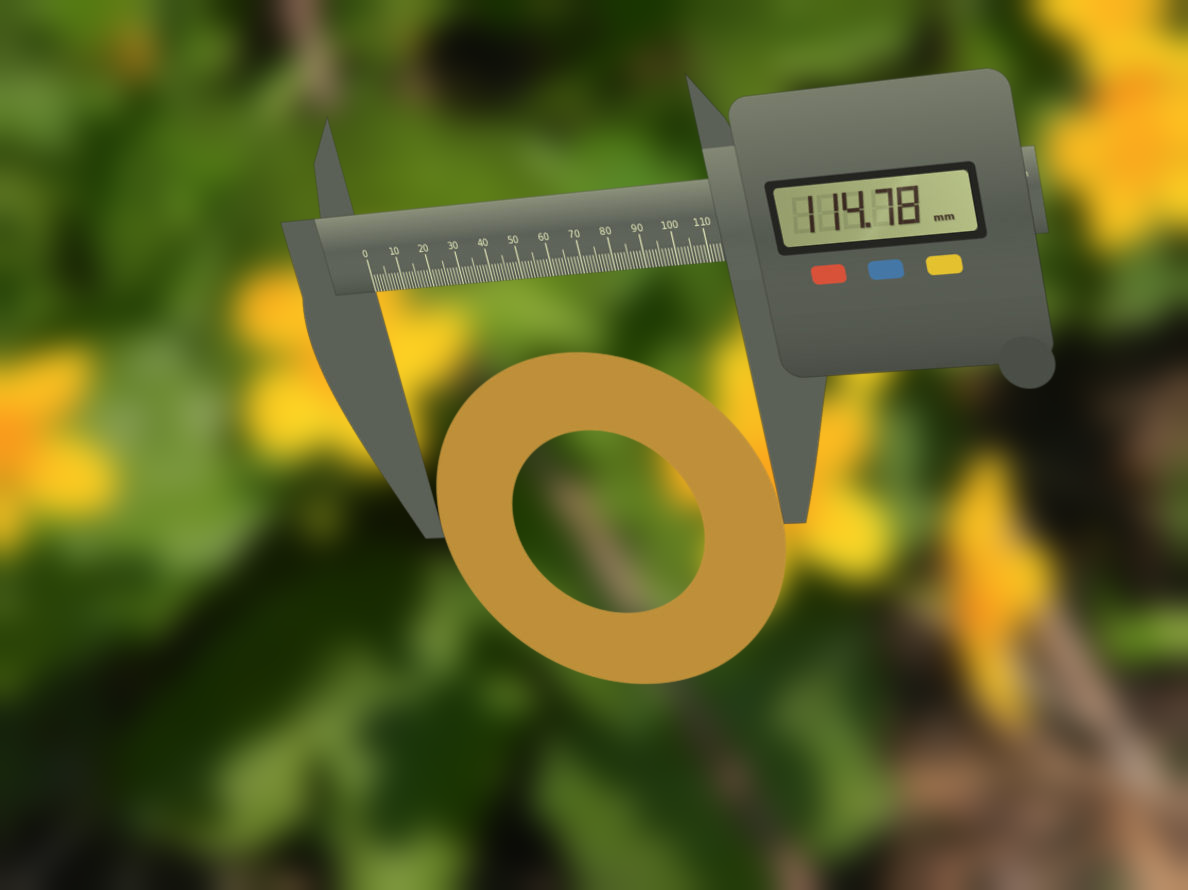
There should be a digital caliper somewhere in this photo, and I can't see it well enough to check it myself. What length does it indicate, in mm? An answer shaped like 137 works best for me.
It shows 114.78
